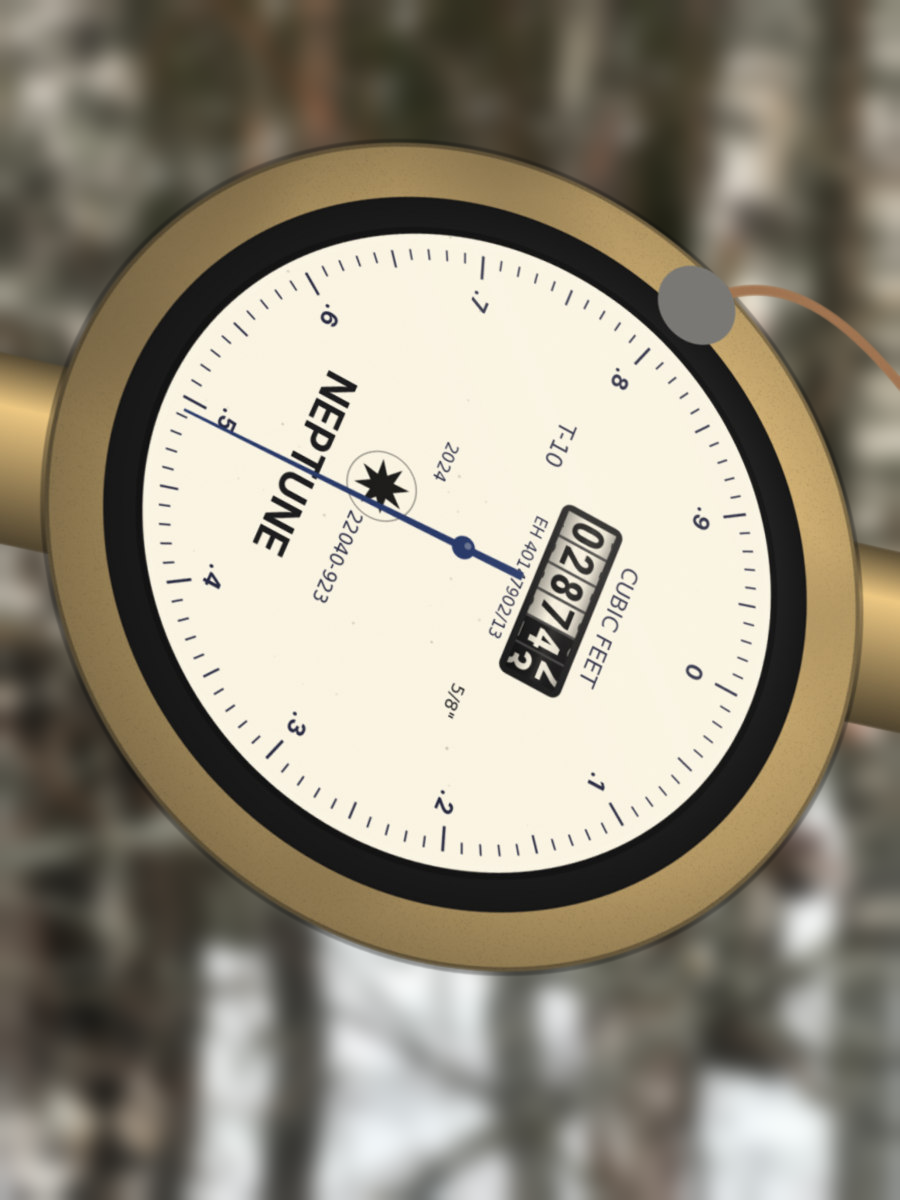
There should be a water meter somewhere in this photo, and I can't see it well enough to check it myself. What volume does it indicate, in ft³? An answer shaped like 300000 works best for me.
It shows 28742.49
